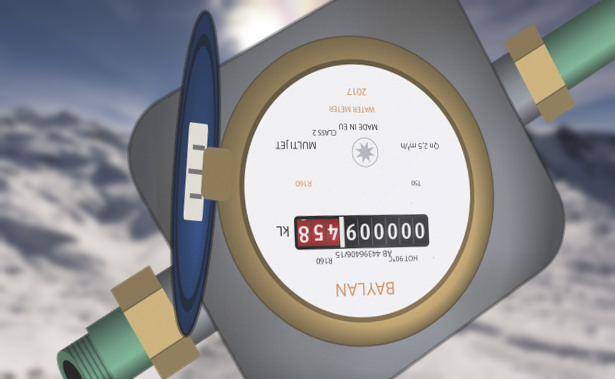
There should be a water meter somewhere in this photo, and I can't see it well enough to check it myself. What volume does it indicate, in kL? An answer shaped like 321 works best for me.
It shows 9.458
